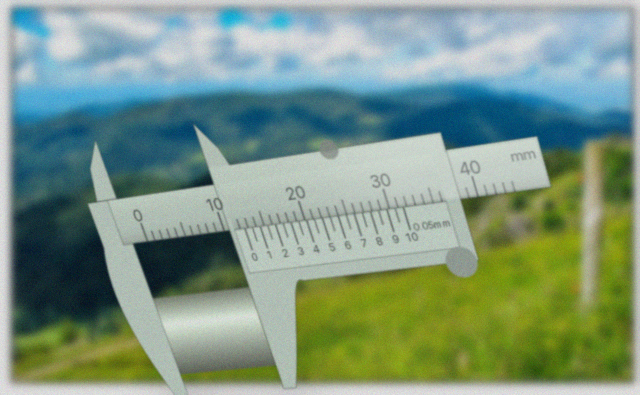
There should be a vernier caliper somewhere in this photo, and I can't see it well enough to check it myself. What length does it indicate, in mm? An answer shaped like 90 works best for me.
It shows 12.6
